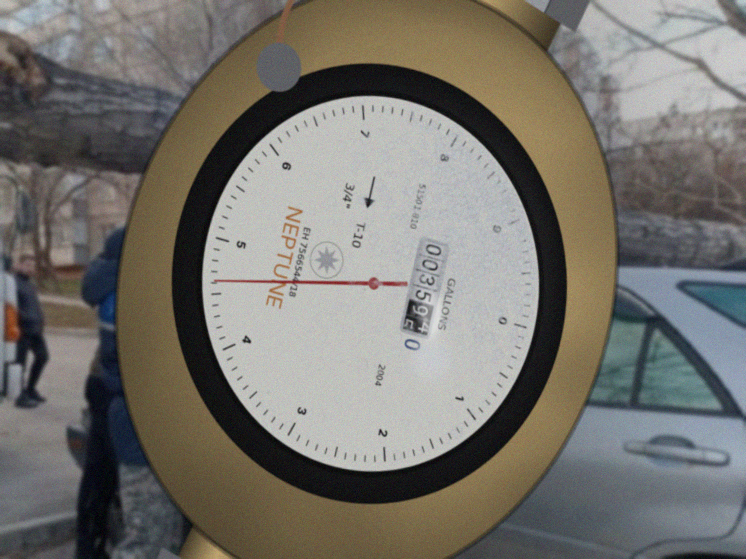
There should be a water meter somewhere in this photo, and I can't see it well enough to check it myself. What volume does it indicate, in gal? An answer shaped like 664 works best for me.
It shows 35944.6
